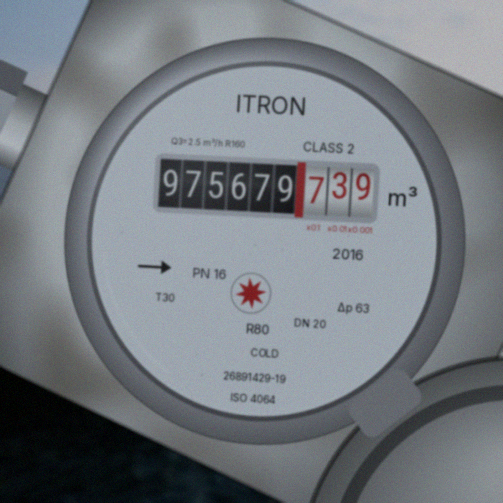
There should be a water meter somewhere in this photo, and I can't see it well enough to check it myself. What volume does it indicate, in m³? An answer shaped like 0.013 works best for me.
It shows 975679.739
